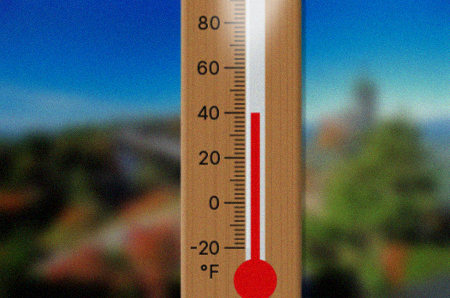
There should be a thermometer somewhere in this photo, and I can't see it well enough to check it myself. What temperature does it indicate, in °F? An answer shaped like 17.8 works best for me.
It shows 40
